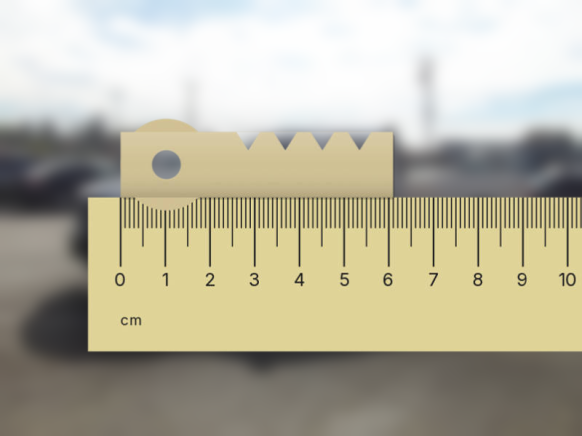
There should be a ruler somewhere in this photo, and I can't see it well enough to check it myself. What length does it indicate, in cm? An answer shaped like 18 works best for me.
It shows 6.1
